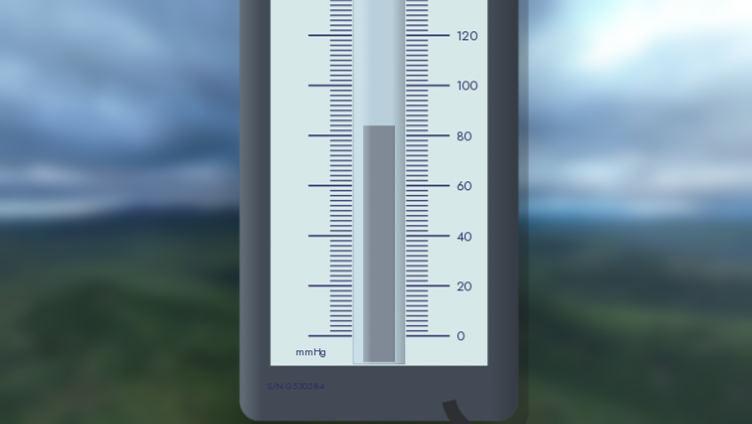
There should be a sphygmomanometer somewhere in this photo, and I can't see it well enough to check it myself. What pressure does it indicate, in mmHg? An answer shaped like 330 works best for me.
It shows 84
